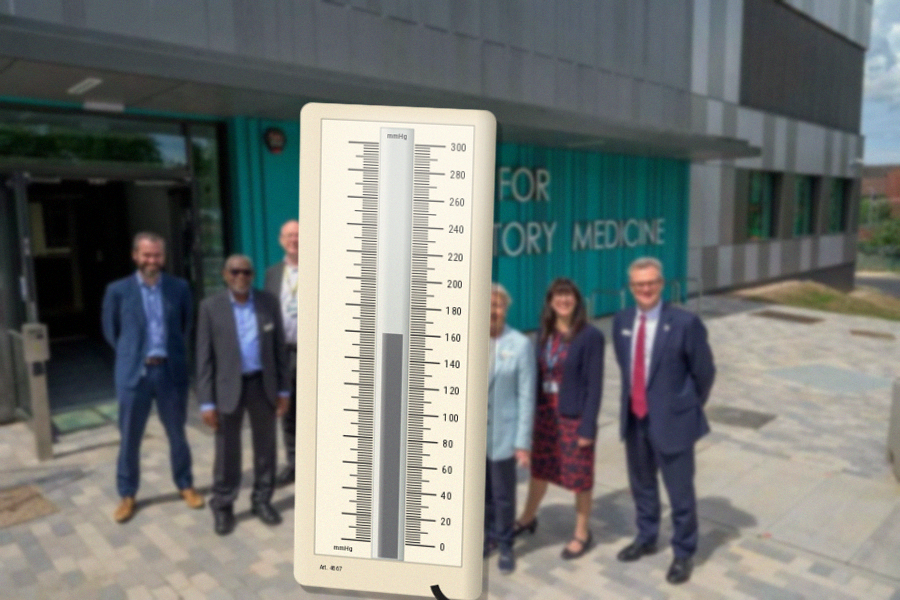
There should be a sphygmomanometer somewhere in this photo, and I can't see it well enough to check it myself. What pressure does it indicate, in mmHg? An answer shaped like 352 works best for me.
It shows 160
